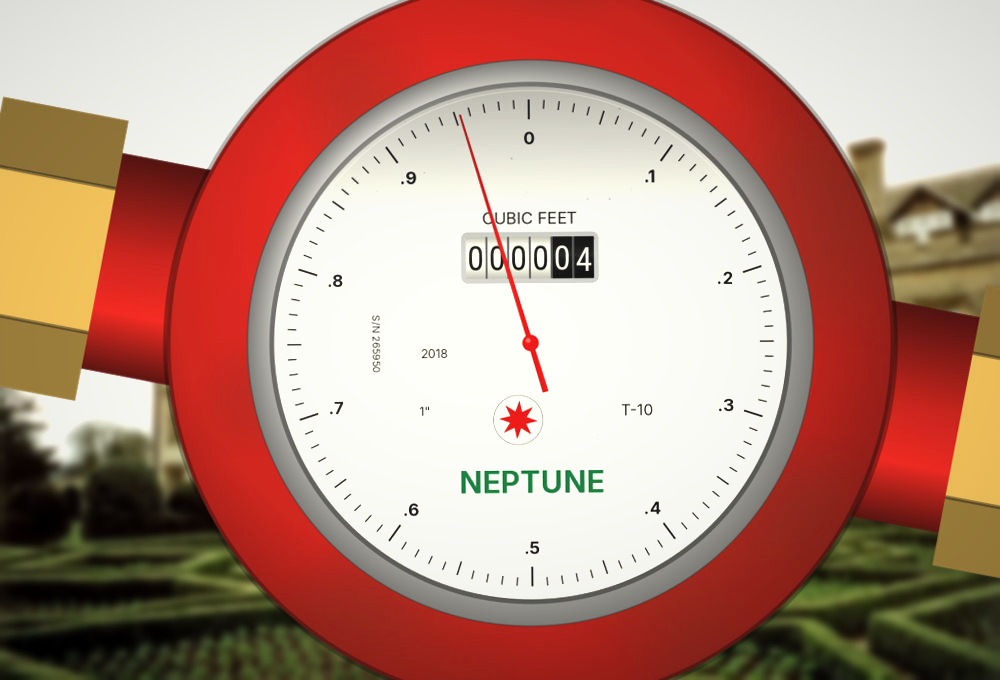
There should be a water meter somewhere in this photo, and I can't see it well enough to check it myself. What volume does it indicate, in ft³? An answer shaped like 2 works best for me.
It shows 3.95
